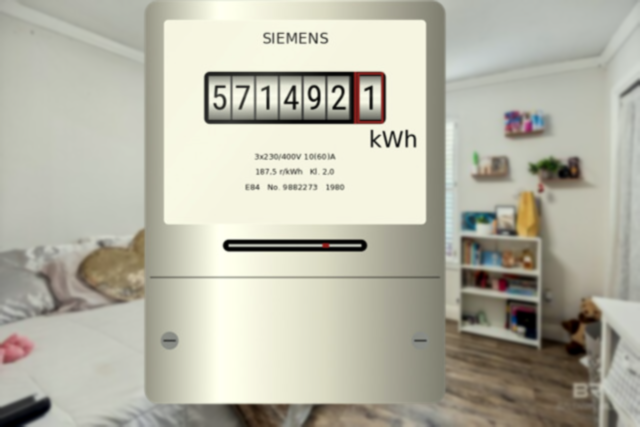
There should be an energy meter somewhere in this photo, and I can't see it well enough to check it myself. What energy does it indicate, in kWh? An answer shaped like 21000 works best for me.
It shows 571492.1
